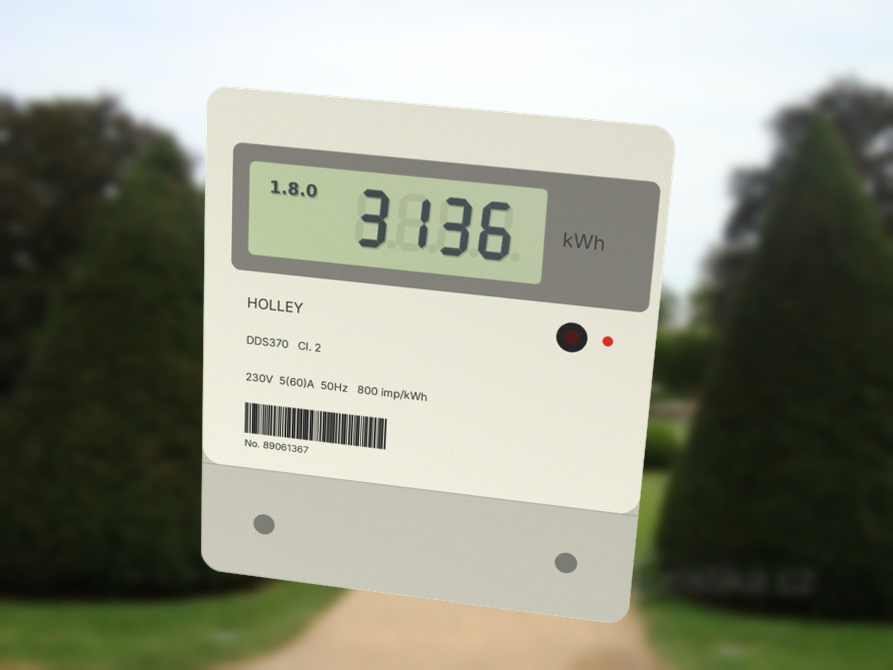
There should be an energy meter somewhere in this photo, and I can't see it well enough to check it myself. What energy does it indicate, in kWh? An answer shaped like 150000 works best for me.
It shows 3136
